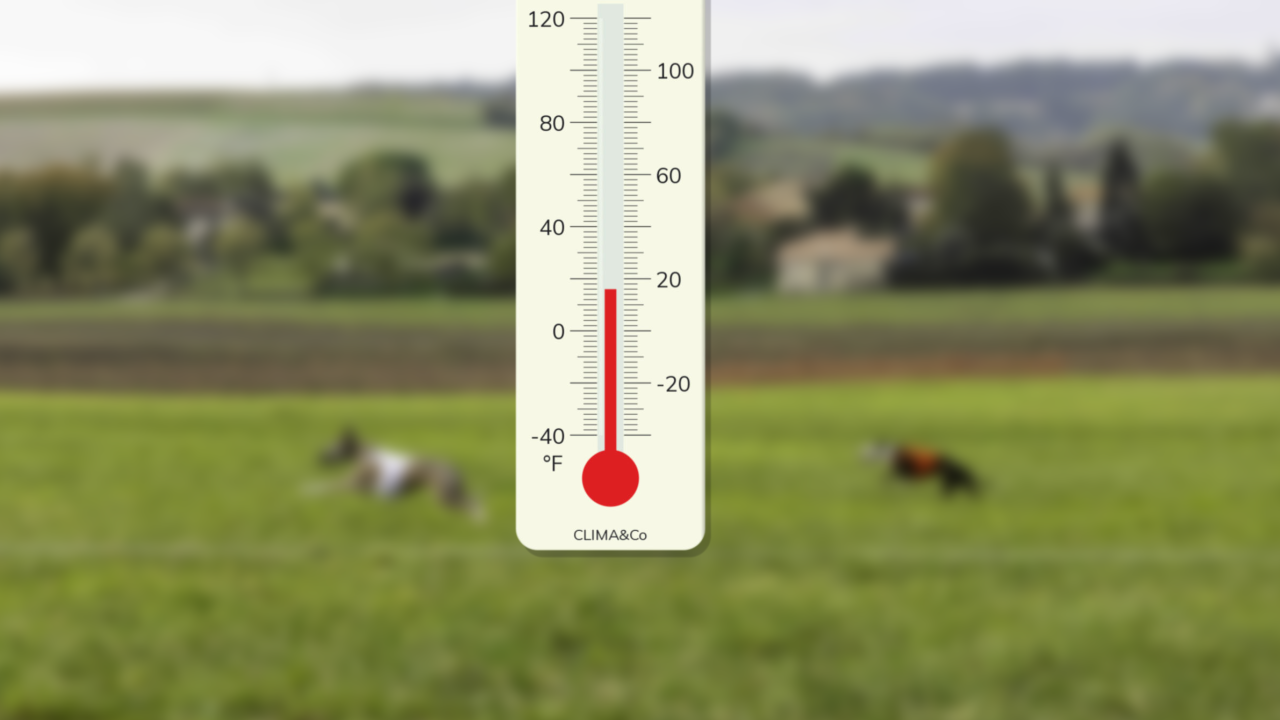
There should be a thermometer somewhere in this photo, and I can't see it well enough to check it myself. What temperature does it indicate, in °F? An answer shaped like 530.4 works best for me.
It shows 16
